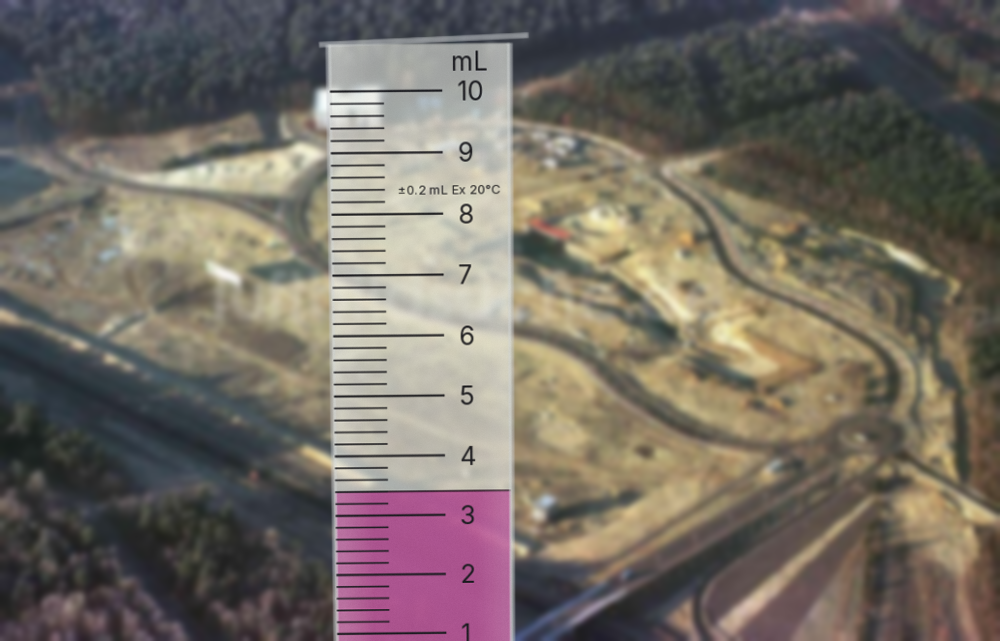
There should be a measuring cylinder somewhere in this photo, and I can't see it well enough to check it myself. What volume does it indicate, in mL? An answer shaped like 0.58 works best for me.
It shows 3.4
